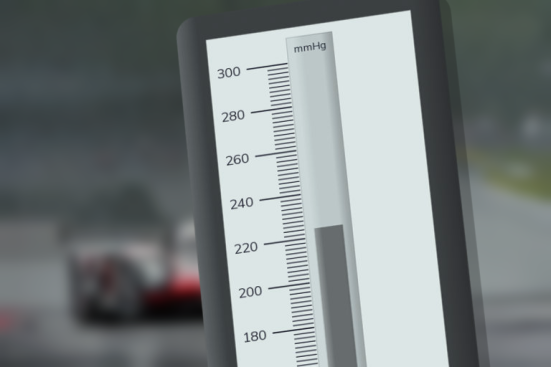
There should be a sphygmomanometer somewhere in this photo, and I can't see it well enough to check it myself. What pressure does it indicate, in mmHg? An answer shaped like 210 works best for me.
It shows 224
